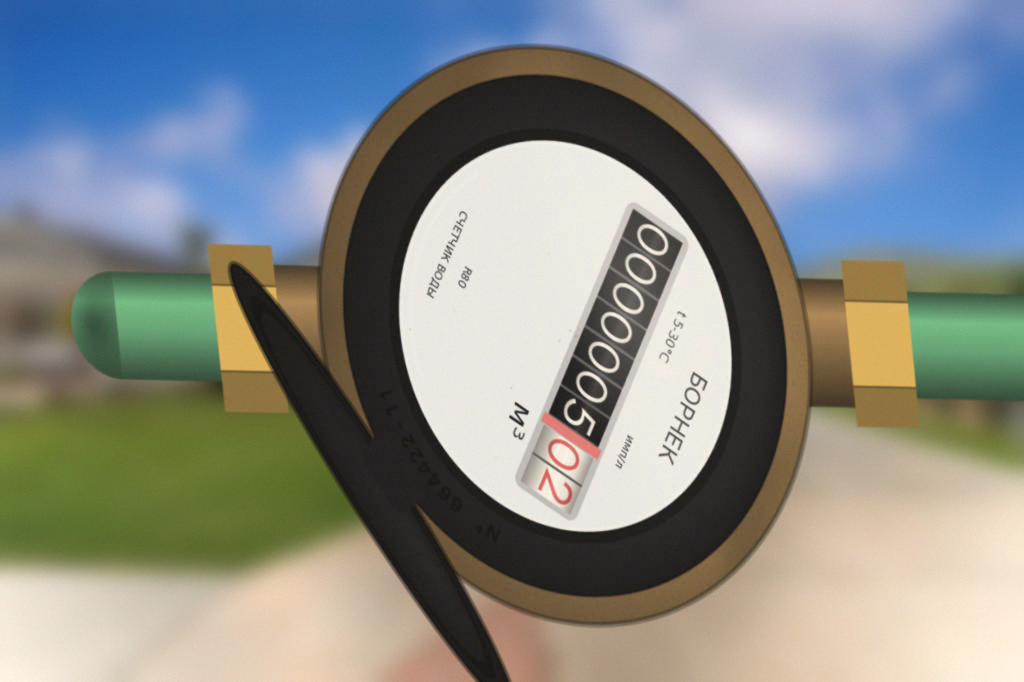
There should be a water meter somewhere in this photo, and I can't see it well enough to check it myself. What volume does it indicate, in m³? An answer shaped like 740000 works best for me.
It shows 5.02
